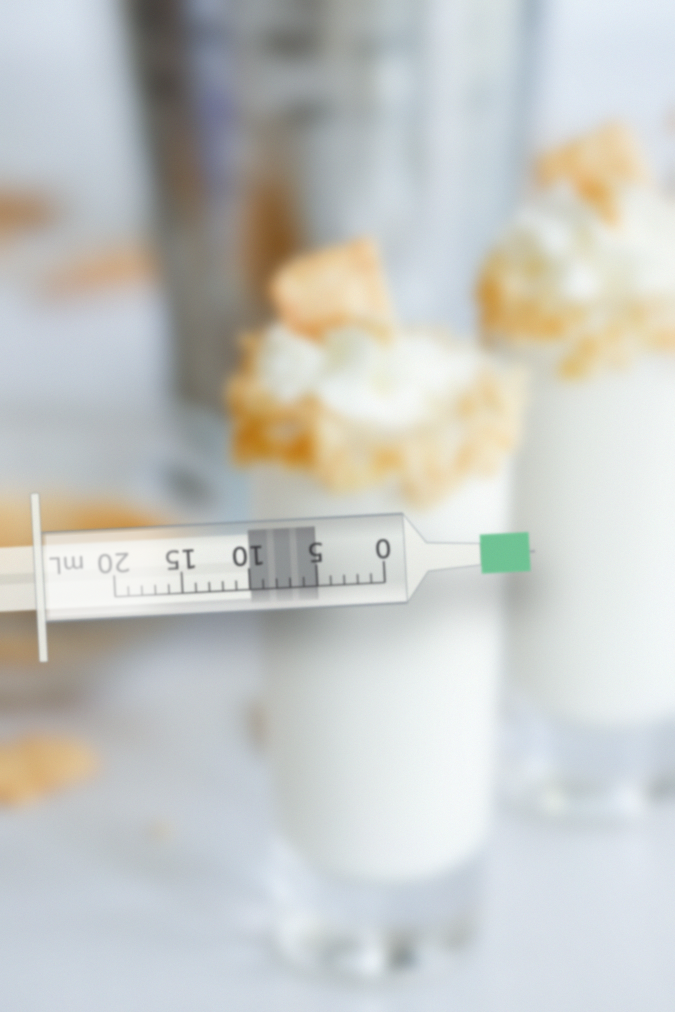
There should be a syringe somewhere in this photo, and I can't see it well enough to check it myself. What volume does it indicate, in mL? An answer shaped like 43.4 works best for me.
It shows 5
